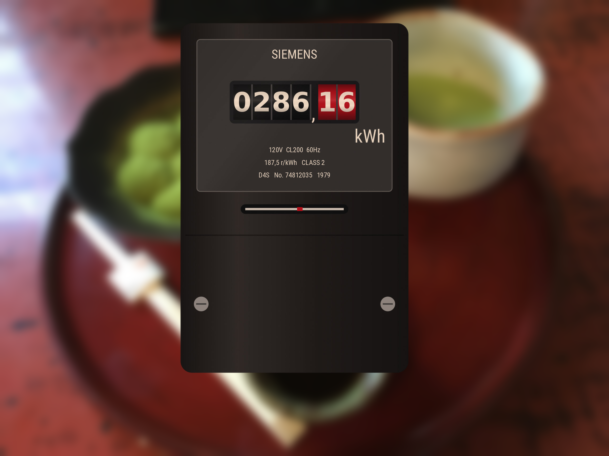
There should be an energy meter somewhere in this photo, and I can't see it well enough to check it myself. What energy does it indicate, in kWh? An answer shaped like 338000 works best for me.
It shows 286.16
